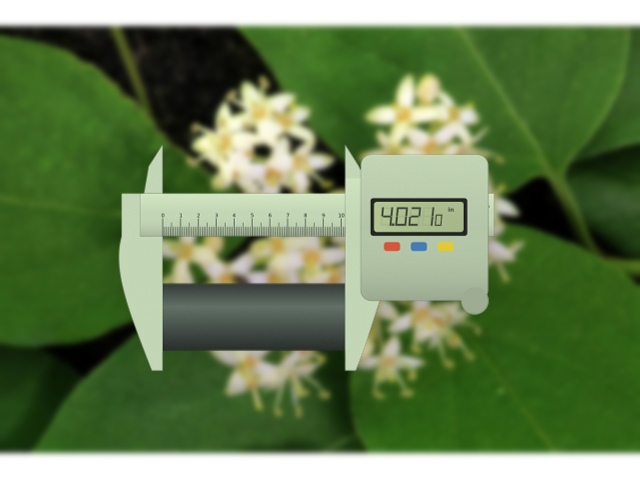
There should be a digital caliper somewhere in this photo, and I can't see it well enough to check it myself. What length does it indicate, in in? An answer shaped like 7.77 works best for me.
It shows 4.0210
